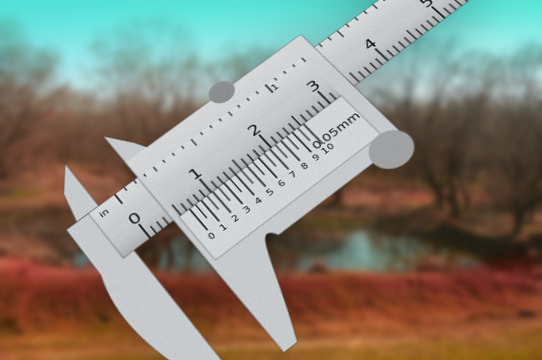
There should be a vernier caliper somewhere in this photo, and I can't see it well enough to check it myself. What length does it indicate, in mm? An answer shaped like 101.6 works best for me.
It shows 6.4
